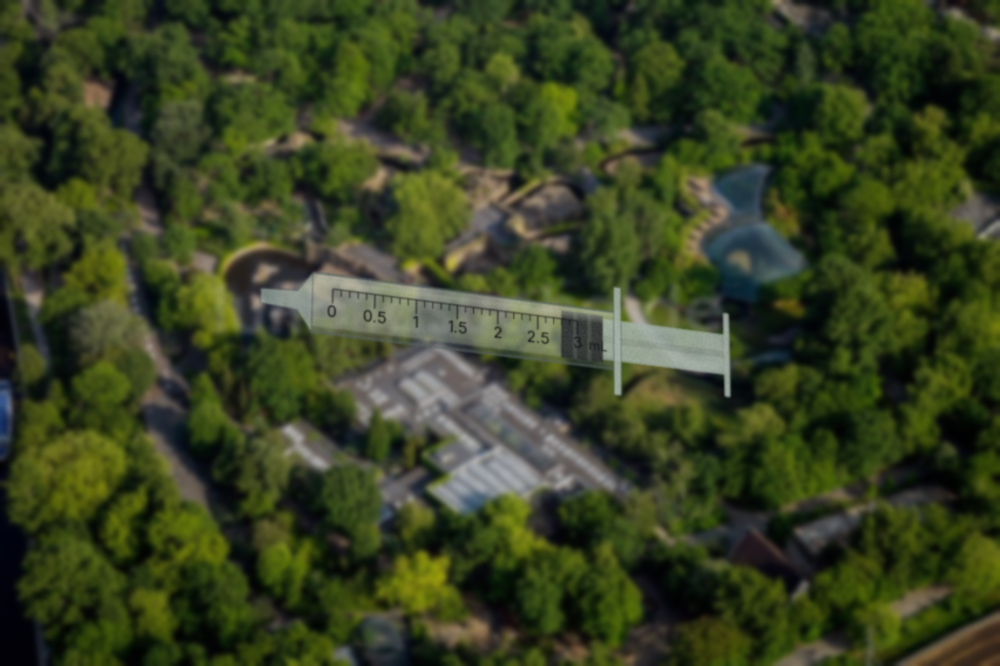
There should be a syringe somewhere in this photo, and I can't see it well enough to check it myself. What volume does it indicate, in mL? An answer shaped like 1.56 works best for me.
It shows 2.8
